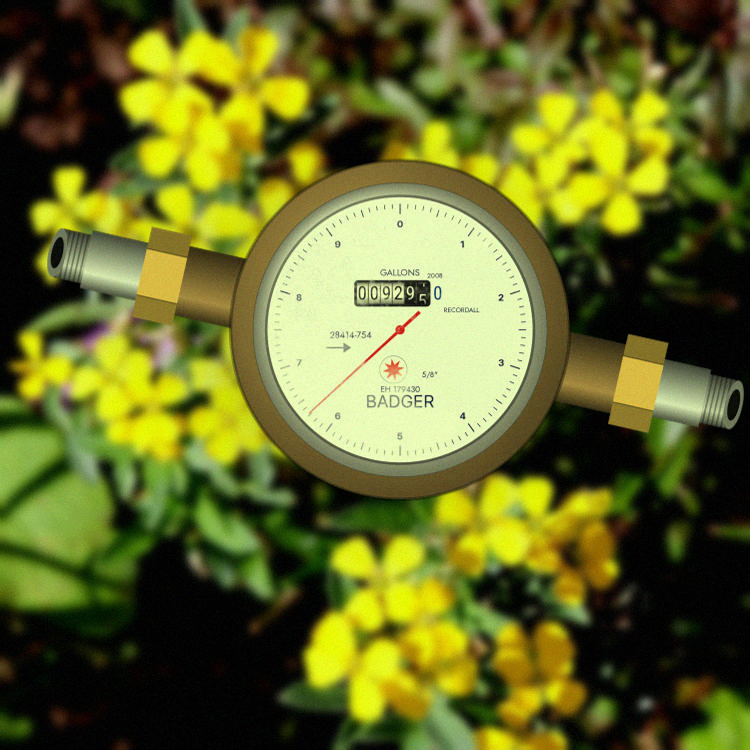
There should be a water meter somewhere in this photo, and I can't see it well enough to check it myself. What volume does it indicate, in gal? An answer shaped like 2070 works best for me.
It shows 92946.3
